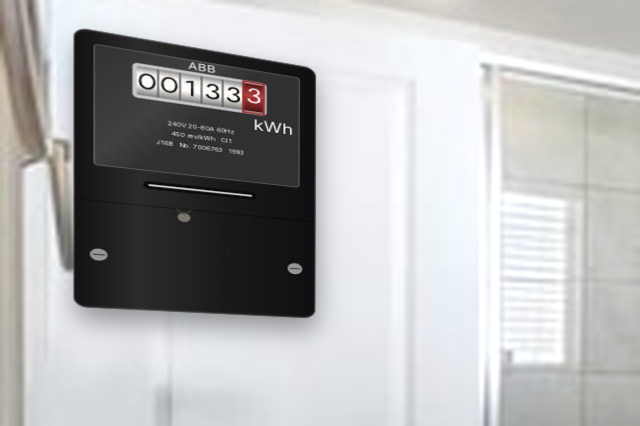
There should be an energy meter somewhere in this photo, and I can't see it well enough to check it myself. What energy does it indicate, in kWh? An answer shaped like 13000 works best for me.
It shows 133.3
